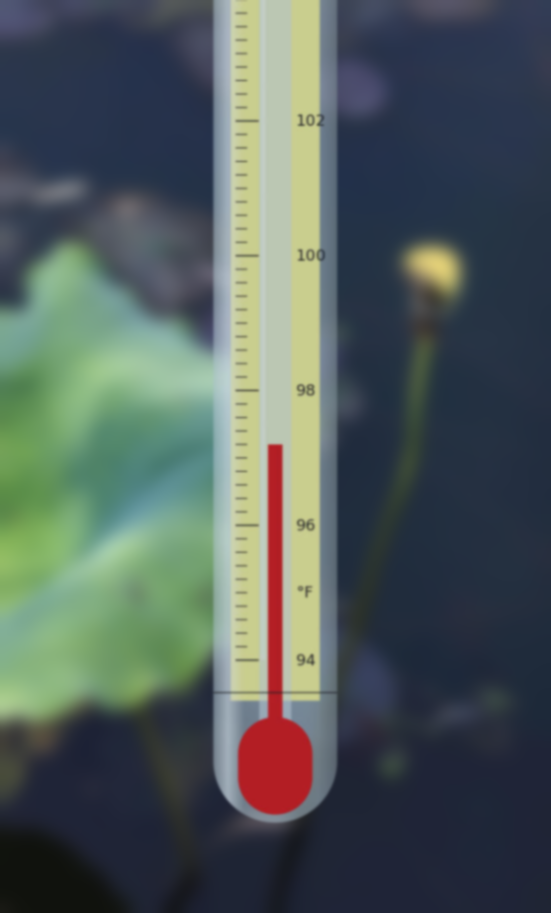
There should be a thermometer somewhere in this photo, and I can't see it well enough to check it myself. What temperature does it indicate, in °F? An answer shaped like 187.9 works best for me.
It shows 97.2
